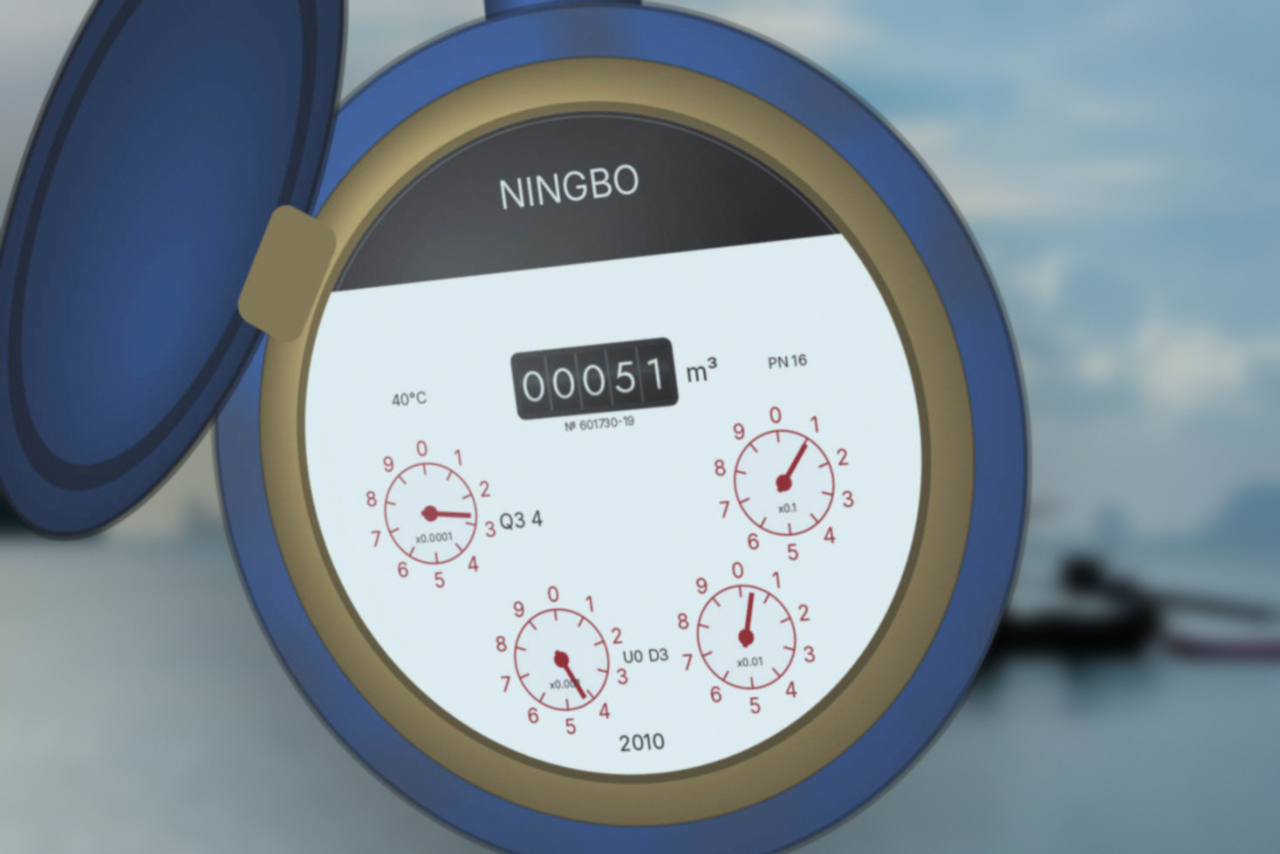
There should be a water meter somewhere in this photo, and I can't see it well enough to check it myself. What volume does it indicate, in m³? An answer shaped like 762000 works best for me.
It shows 51.1042
